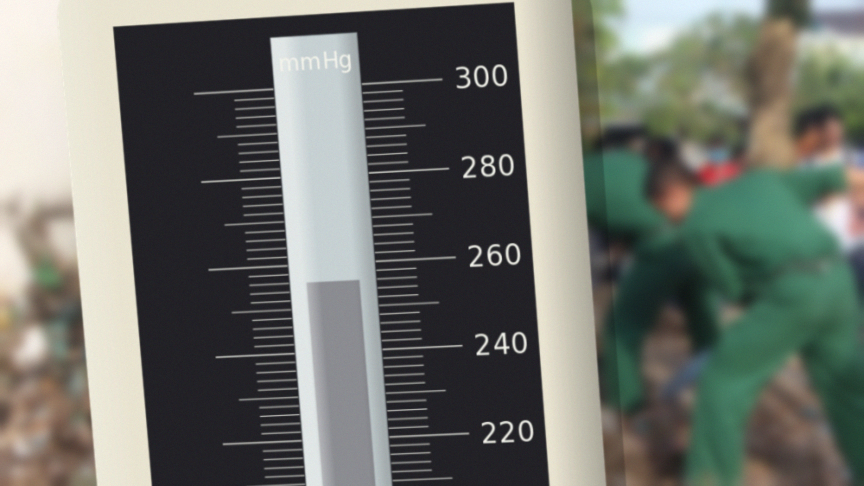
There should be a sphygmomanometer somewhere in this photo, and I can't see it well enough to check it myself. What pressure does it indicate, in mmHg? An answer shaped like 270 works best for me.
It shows 256
